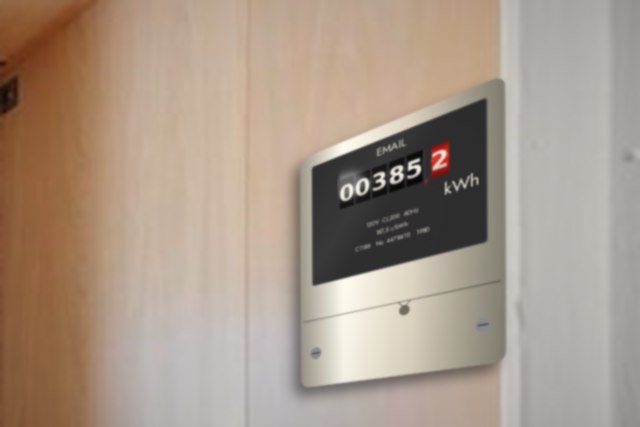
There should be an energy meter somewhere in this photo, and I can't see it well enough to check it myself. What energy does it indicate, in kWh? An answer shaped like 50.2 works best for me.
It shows 385.2
